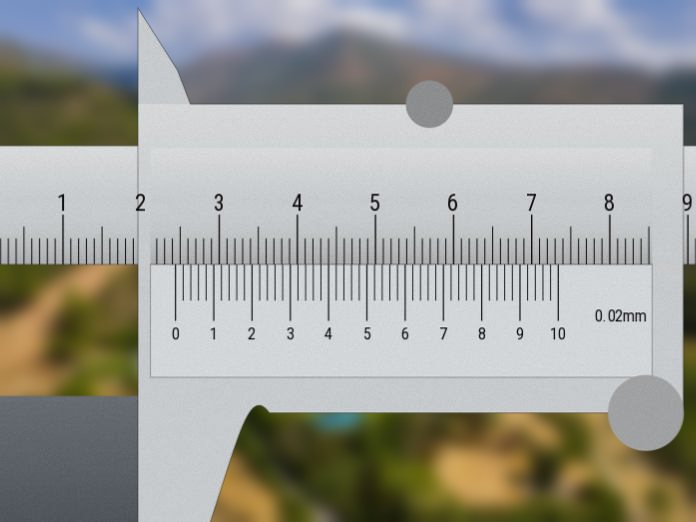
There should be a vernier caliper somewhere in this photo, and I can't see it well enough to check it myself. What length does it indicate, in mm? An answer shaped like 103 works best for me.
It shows 24.4
